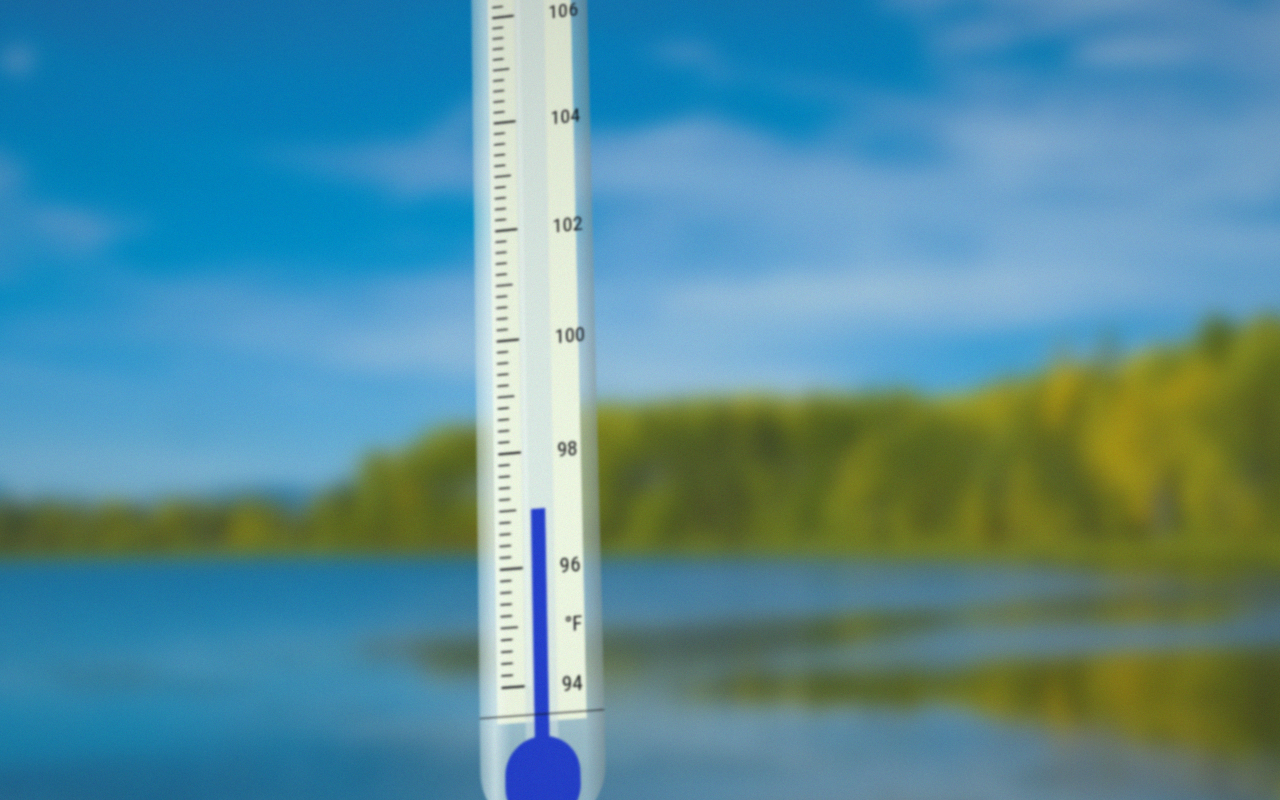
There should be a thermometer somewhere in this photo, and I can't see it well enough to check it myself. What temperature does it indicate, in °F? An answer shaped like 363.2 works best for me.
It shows 97
